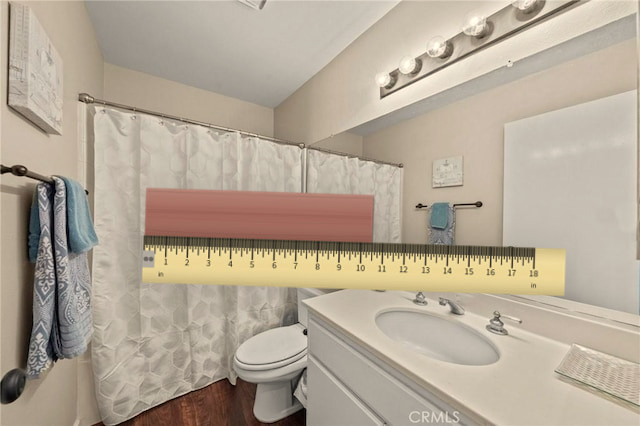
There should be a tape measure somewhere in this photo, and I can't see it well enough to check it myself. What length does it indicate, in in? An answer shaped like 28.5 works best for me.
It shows 10.5
